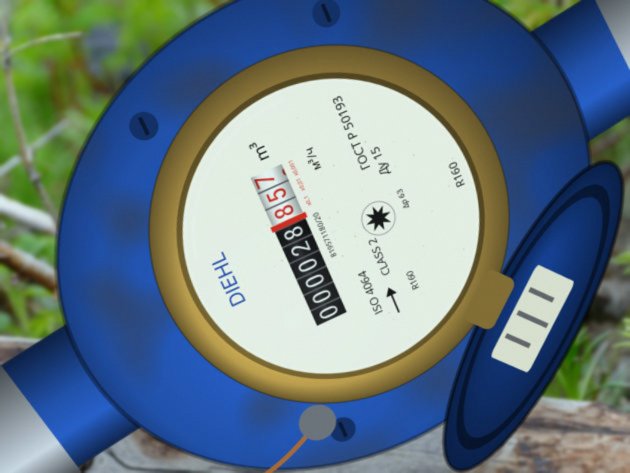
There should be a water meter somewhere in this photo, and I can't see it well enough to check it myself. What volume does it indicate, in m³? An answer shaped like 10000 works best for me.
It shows 28.857
